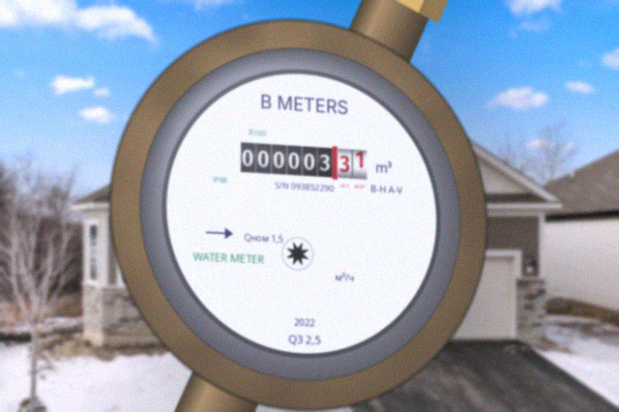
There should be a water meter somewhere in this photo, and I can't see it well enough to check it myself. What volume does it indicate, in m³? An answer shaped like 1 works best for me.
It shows 3.31
